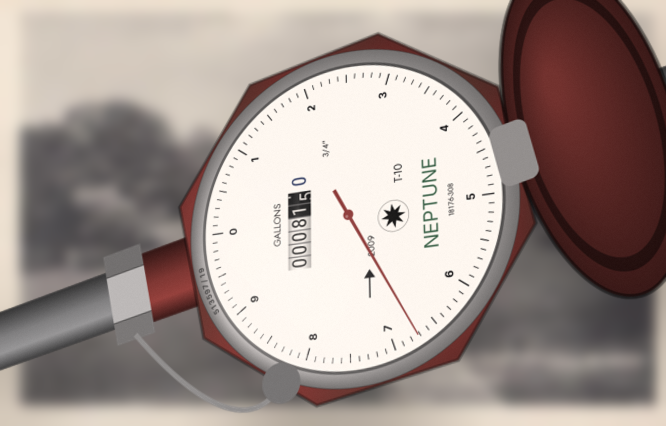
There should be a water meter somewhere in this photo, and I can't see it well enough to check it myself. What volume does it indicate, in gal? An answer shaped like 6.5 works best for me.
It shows 8146.7
